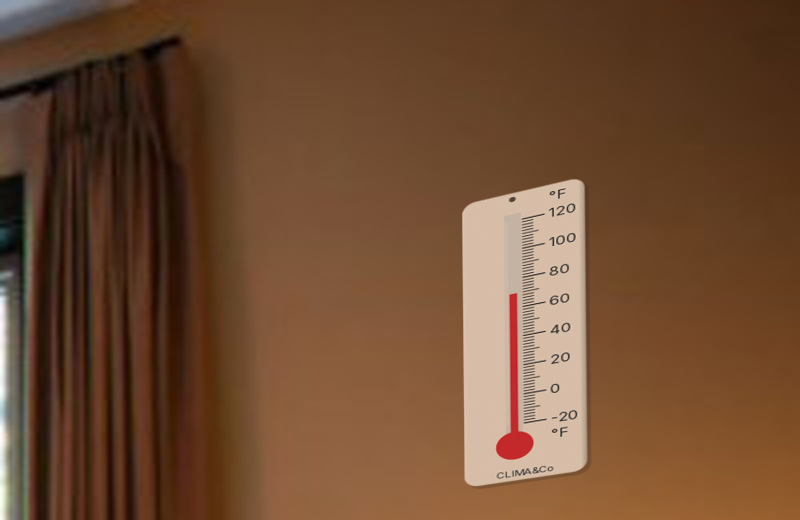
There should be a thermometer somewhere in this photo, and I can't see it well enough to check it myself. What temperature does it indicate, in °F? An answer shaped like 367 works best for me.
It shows 70
